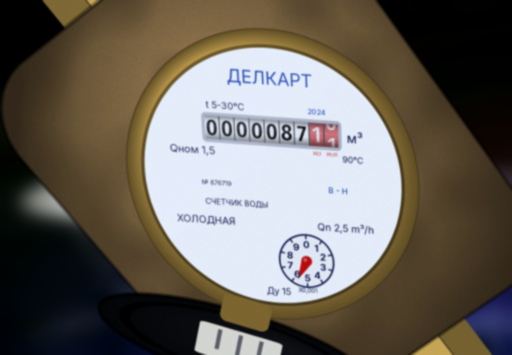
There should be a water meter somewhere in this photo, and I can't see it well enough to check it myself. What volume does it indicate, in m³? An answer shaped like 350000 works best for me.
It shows 87.105
